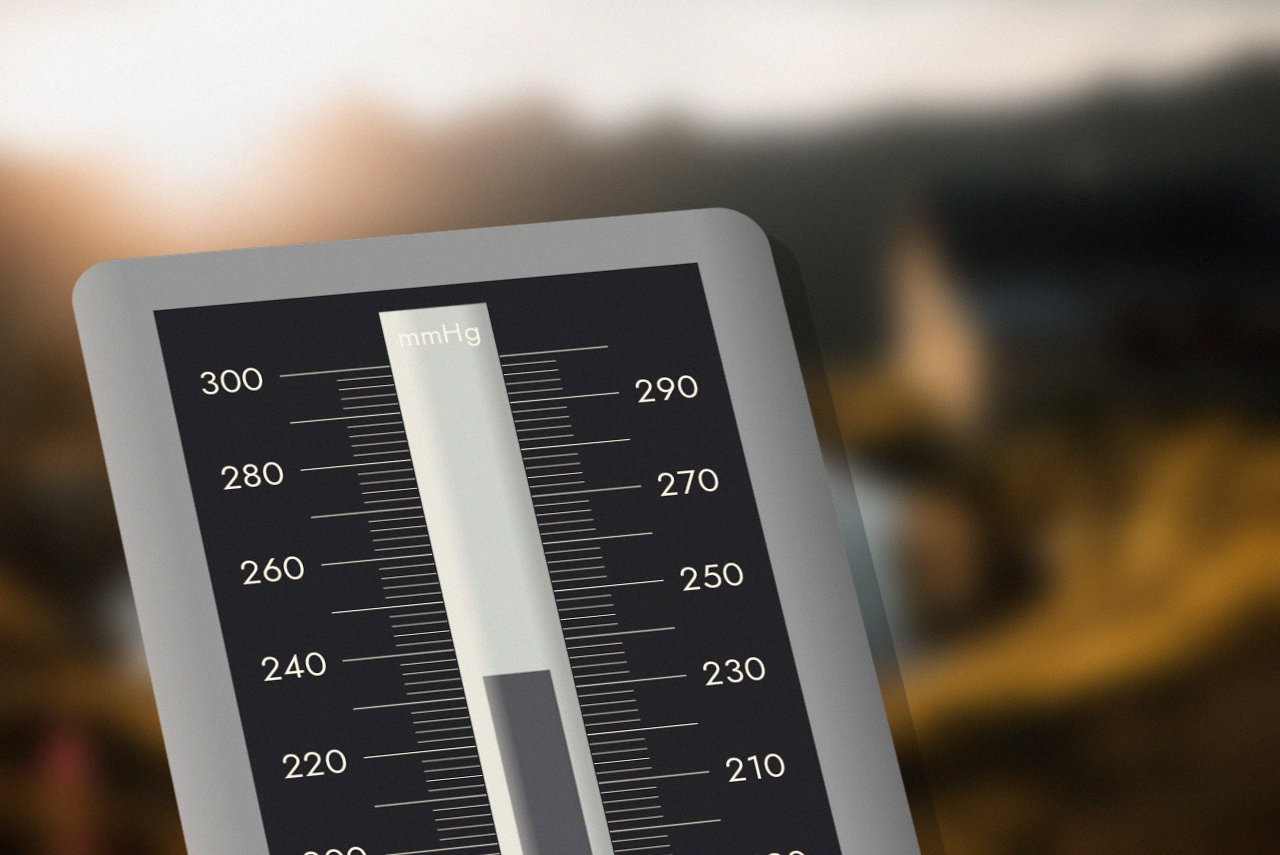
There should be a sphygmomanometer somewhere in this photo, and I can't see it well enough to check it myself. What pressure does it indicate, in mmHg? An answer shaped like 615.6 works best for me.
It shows 234
